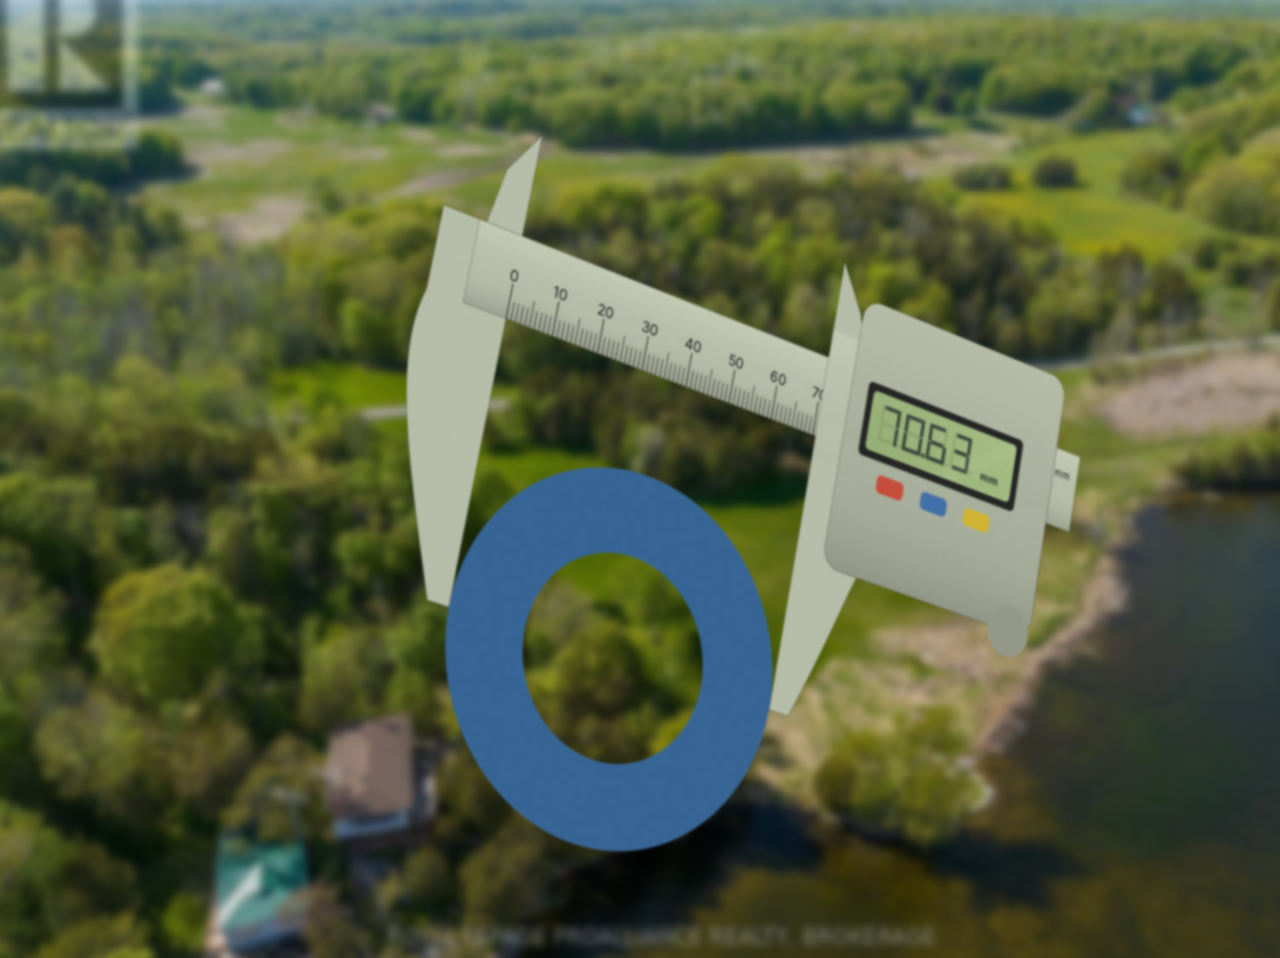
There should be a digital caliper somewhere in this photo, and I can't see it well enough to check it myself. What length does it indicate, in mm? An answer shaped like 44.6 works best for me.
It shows 70.63
